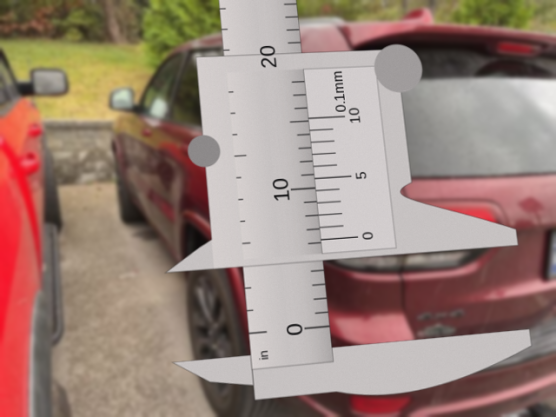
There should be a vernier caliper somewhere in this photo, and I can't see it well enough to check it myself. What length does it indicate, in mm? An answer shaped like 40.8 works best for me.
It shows 6.2
